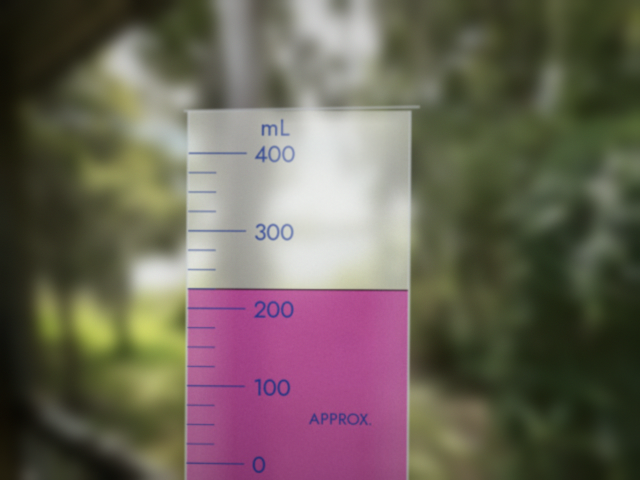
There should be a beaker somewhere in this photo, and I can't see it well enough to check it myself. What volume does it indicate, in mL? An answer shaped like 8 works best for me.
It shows 225
